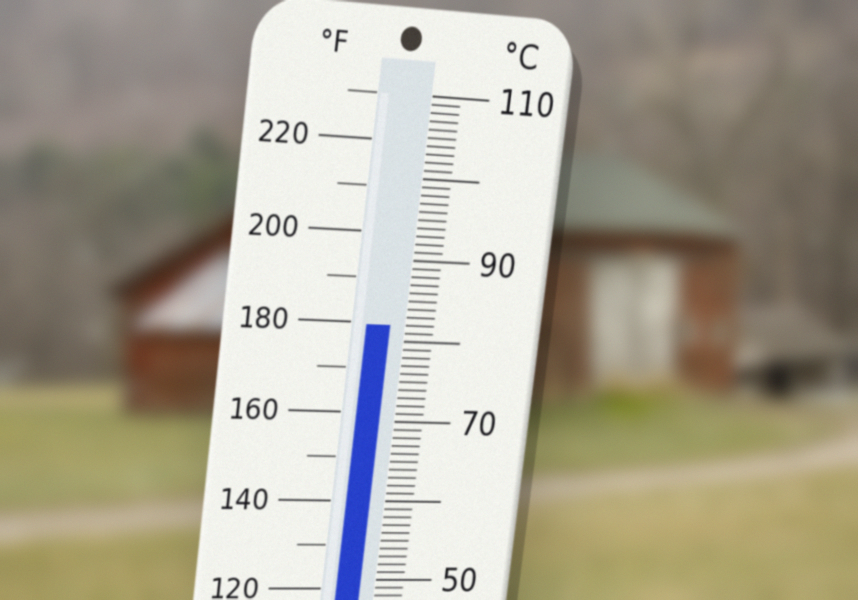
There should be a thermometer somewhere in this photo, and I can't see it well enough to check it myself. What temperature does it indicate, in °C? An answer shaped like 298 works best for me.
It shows 82
